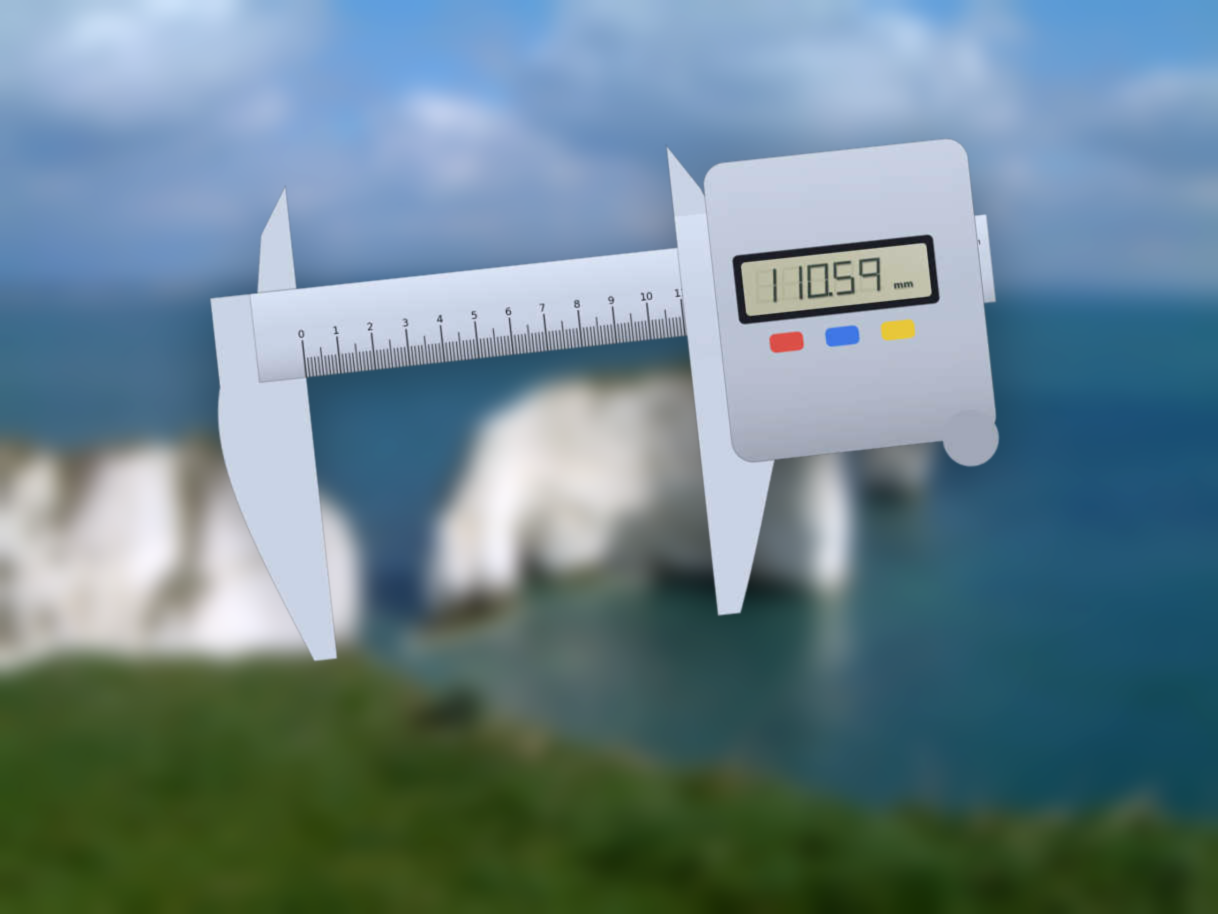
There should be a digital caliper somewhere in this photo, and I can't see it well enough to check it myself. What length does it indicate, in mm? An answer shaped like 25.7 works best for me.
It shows 110.59
